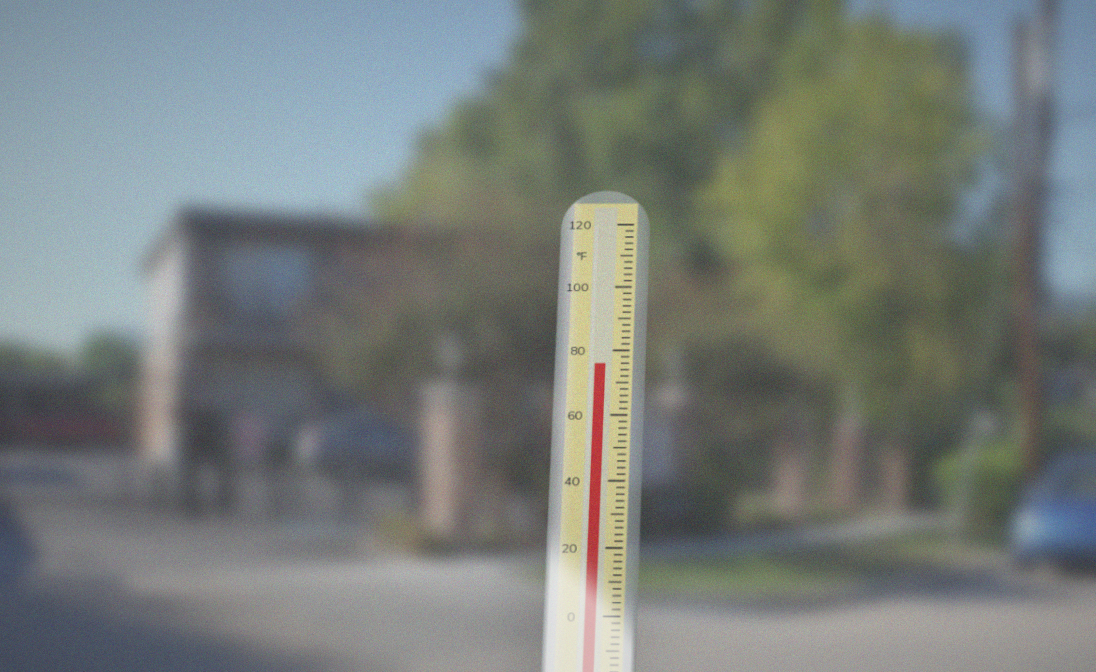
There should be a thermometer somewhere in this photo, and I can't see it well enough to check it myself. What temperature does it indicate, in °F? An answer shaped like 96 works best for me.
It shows 76
